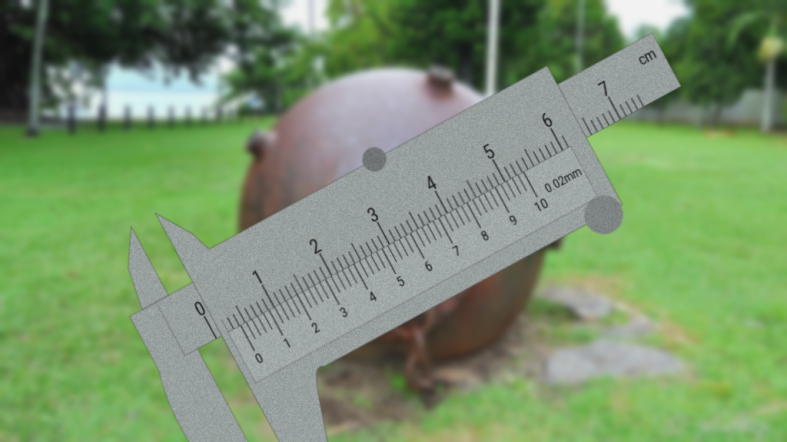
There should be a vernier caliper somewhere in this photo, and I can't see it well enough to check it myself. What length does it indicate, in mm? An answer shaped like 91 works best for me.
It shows 4.2
